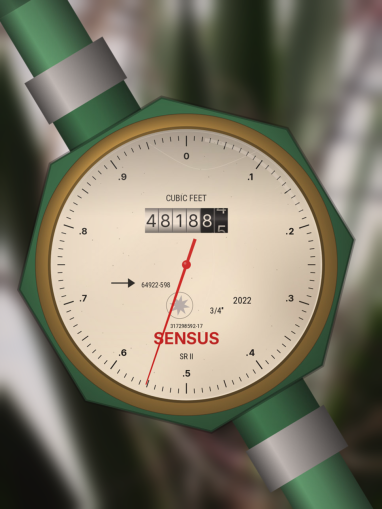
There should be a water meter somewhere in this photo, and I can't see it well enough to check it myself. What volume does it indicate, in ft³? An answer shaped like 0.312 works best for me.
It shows 481884.55
